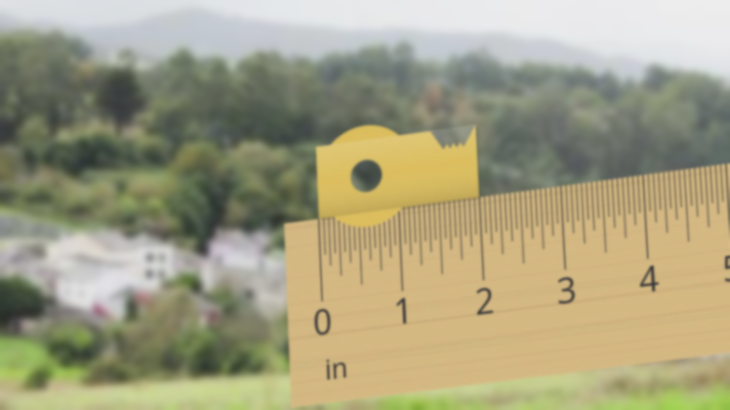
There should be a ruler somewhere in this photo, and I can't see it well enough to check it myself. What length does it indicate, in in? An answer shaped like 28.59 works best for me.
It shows 2
